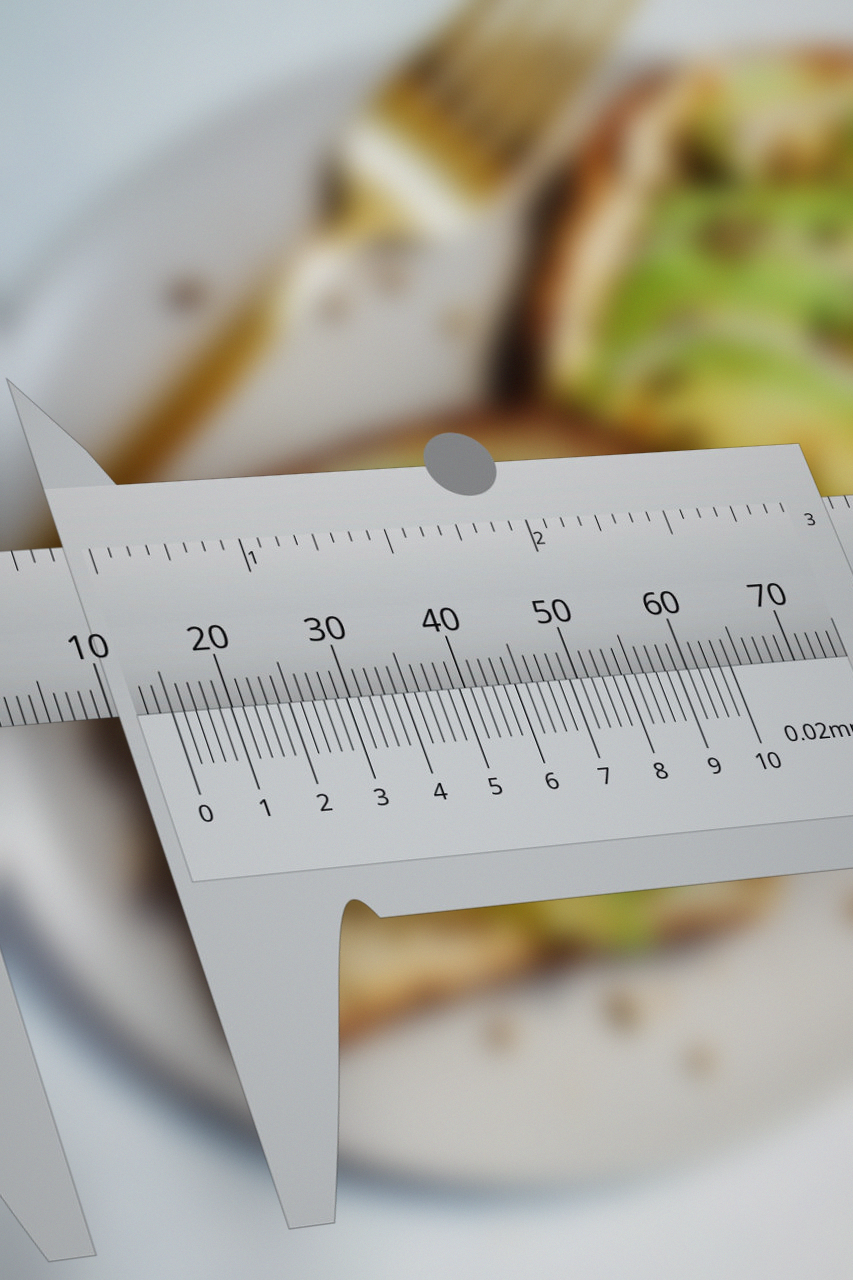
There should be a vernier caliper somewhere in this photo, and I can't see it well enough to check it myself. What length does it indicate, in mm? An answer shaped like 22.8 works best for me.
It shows 15.0
